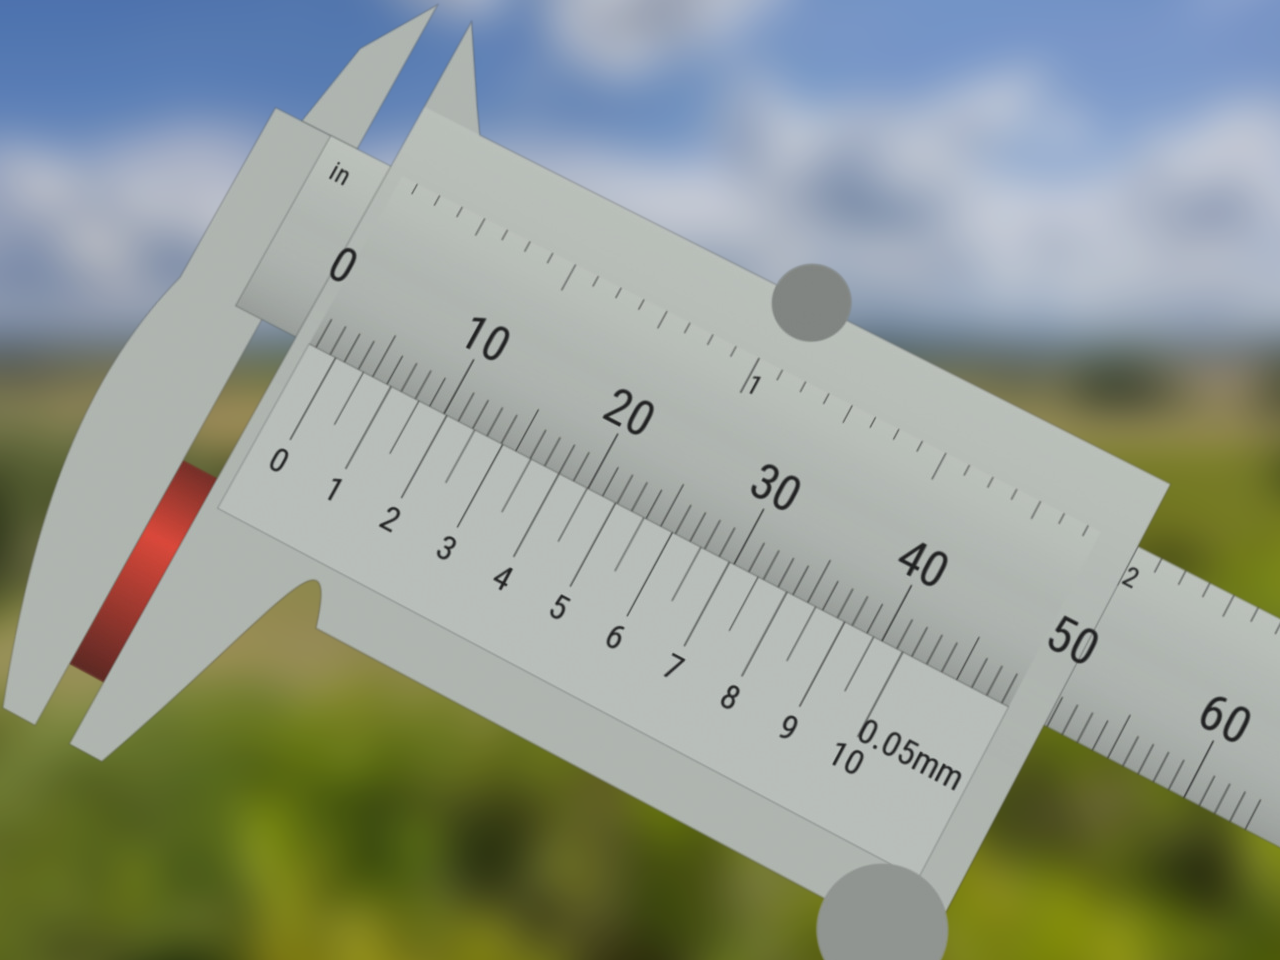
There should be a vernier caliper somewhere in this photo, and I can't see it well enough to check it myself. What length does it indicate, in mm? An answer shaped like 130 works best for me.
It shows 2.4
